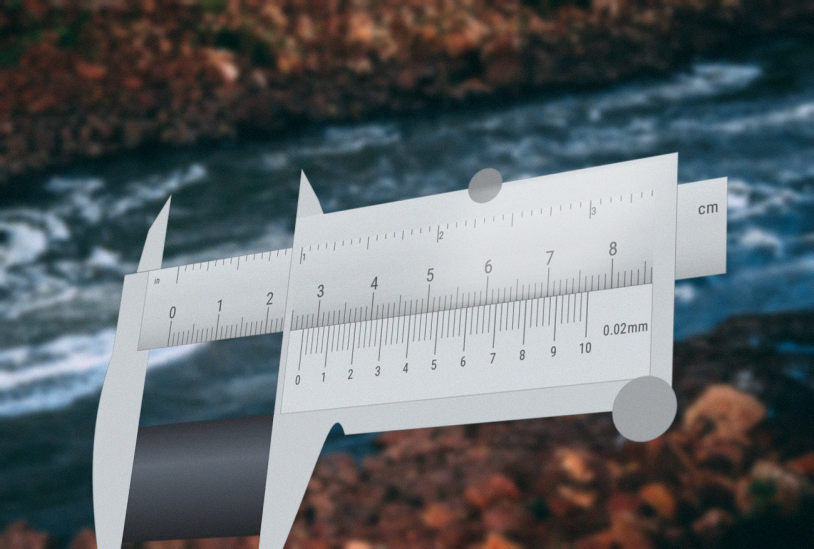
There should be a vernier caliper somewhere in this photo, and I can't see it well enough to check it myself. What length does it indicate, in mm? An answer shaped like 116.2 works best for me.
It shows 27.4
